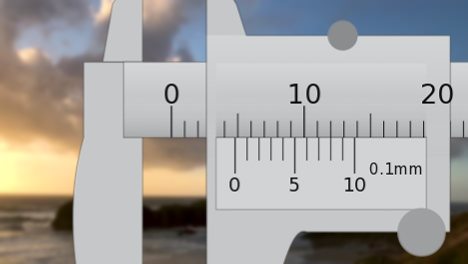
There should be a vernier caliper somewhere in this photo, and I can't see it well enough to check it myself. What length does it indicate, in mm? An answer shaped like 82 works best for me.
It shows 4.8
